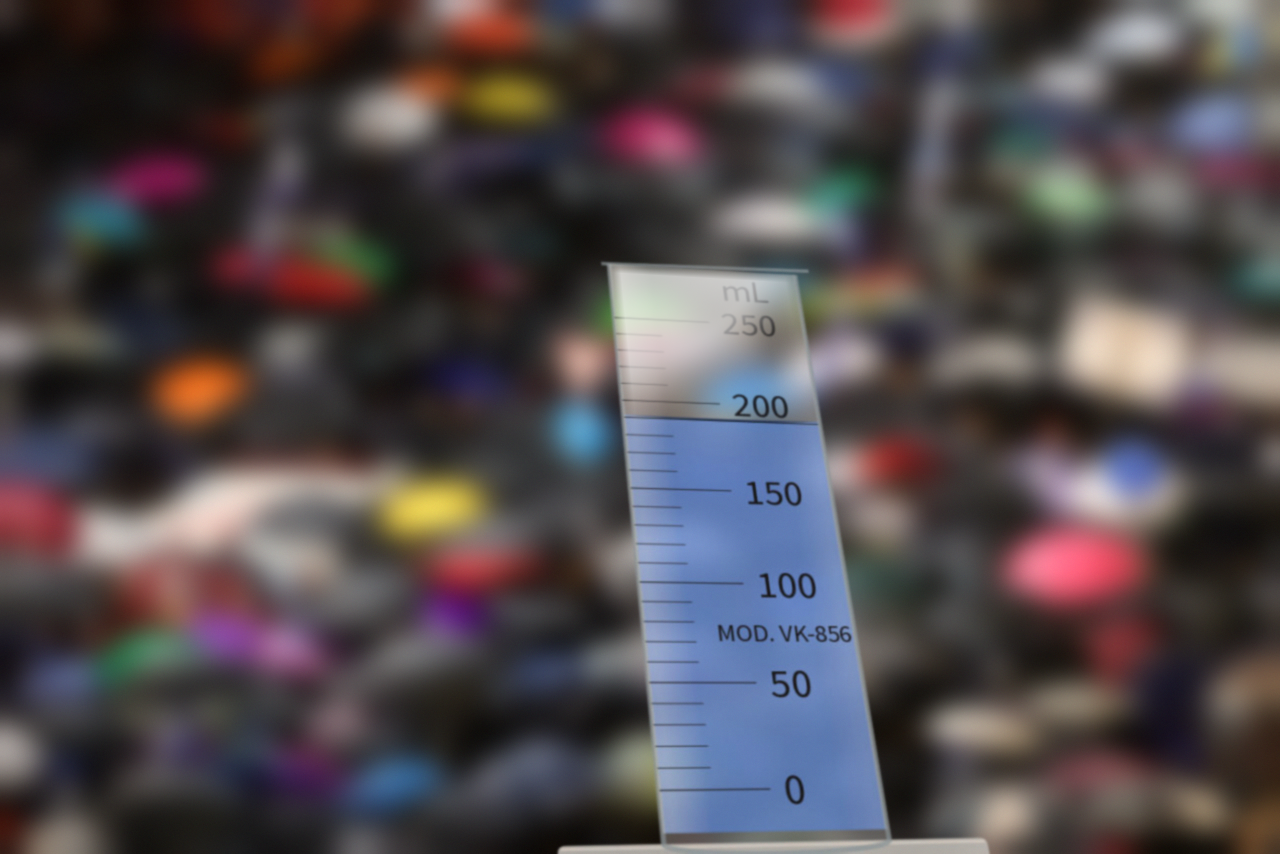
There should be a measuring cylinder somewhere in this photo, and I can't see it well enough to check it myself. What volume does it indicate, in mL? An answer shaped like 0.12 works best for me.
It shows 190
